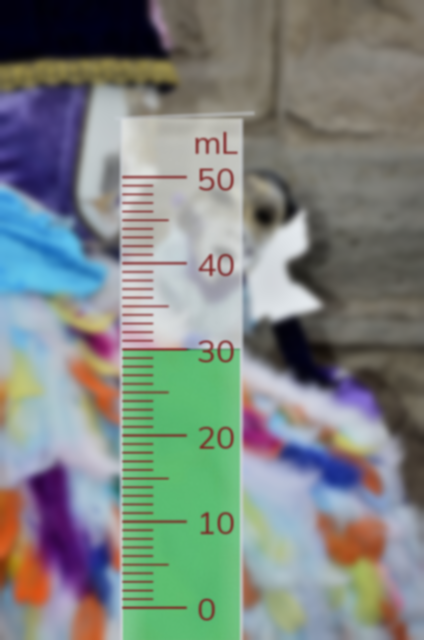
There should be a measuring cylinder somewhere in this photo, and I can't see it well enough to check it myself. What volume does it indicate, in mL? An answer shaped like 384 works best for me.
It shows 30
